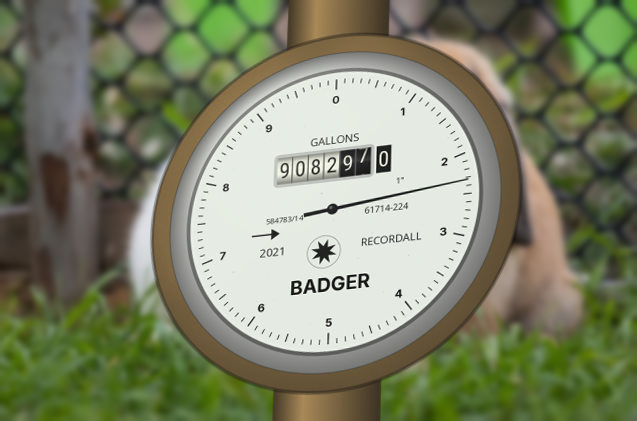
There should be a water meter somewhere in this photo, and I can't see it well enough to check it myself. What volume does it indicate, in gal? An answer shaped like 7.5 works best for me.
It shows 9082972.3
